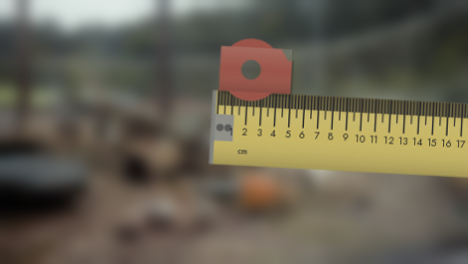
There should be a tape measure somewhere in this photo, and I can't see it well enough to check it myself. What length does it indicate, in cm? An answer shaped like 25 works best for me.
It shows 5
